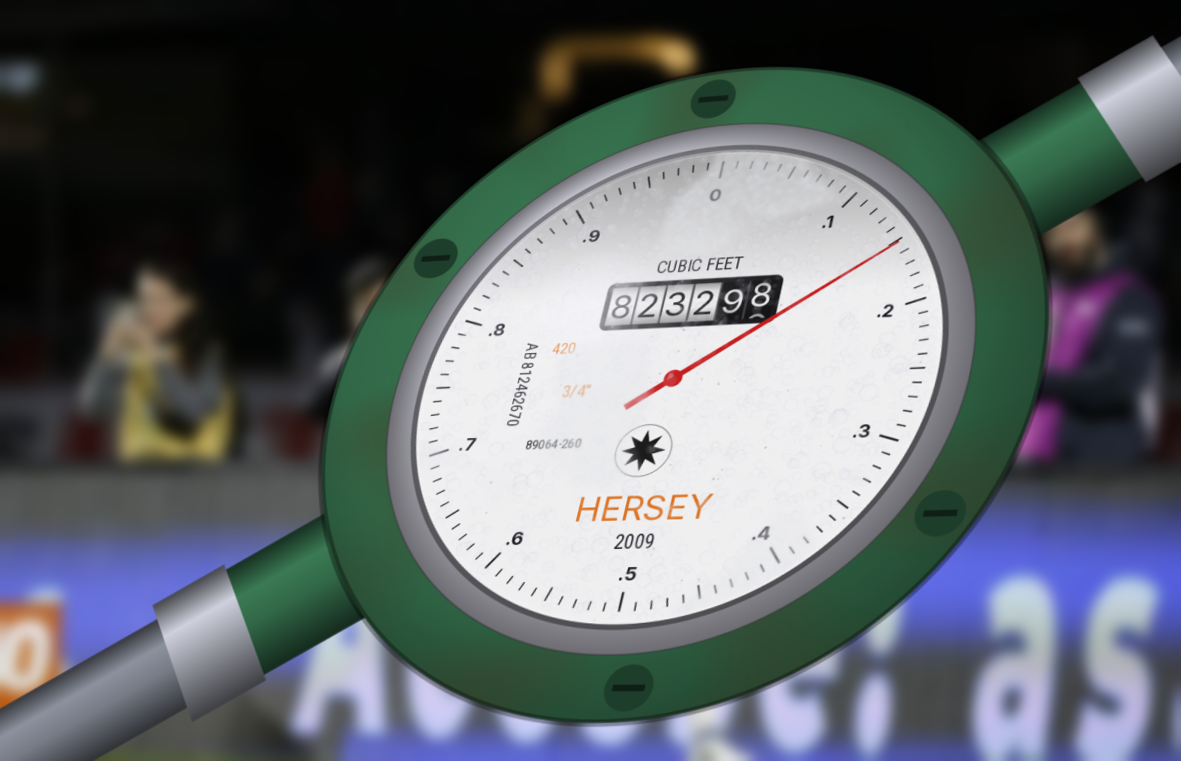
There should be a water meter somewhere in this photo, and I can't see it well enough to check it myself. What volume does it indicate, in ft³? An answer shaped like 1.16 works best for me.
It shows 823298.15
